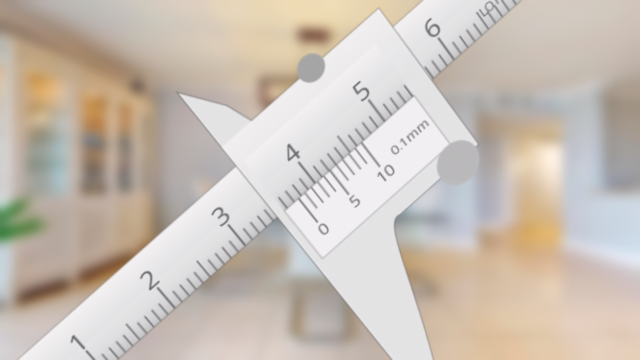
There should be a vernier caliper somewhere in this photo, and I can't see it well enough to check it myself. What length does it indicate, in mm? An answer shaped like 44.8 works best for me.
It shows 37.6
